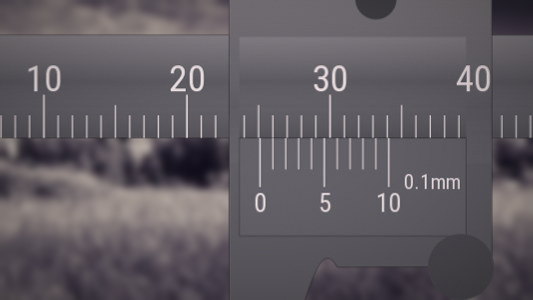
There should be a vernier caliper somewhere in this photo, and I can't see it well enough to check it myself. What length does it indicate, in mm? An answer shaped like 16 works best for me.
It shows 25.1
